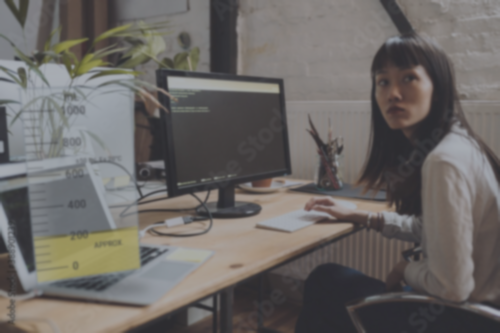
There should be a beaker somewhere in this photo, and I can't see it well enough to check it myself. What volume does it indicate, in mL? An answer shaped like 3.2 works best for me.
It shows 200
